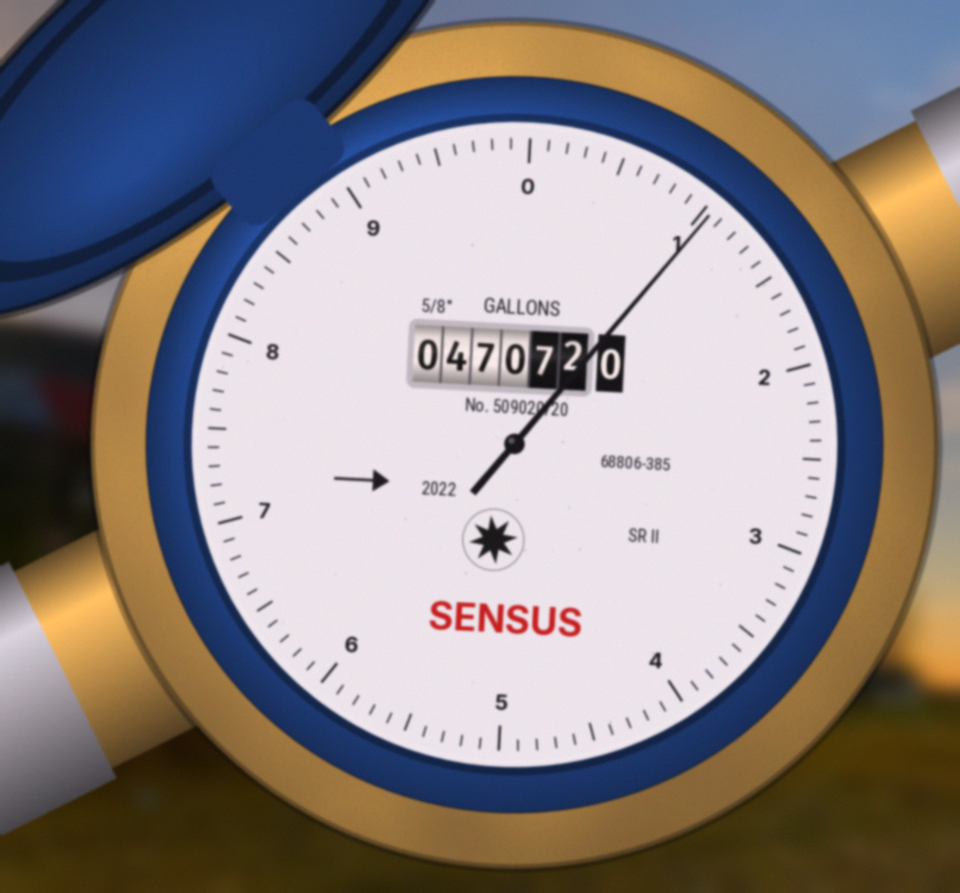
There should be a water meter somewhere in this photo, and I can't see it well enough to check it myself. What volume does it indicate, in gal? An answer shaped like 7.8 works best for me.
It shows 470721.0
